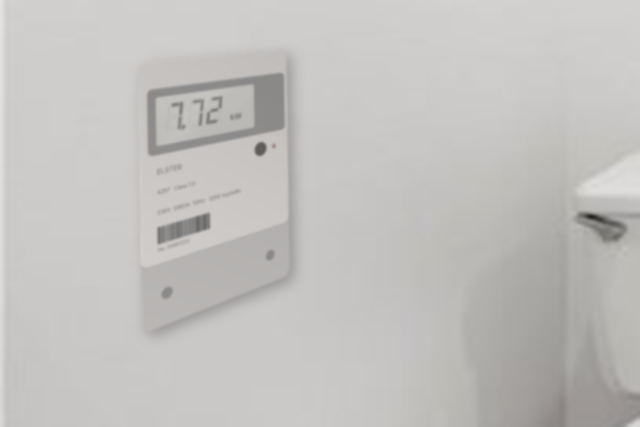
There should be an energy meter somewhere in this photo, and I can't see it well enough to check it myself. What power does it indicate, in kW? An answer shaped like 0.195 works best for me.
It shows 7.72
